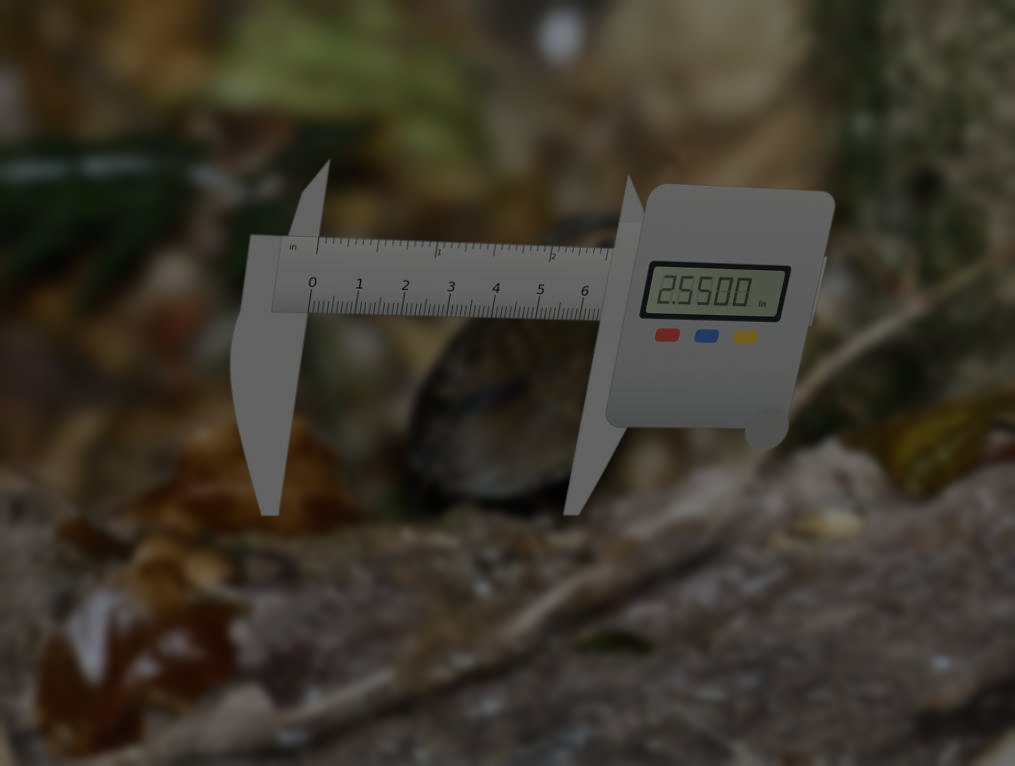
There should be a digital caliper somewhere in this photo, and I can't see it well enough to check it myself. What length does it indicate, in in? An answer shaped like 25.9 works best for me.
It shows 2.5500
